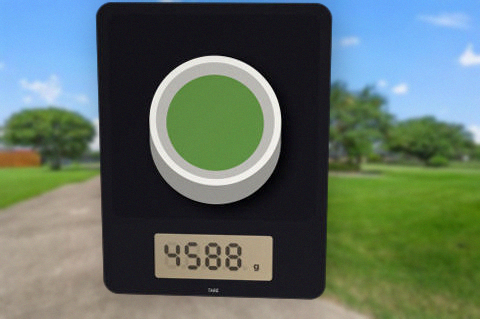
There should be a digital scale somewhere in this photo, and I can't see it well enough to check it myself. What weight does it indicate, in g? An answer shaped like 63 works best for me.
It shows 4588
